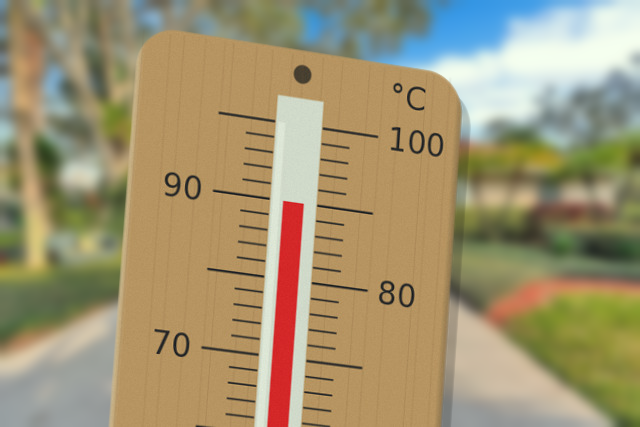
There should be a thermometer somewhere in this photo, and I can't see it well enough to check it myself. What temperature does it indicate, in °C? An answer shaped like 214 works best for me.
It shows 90
